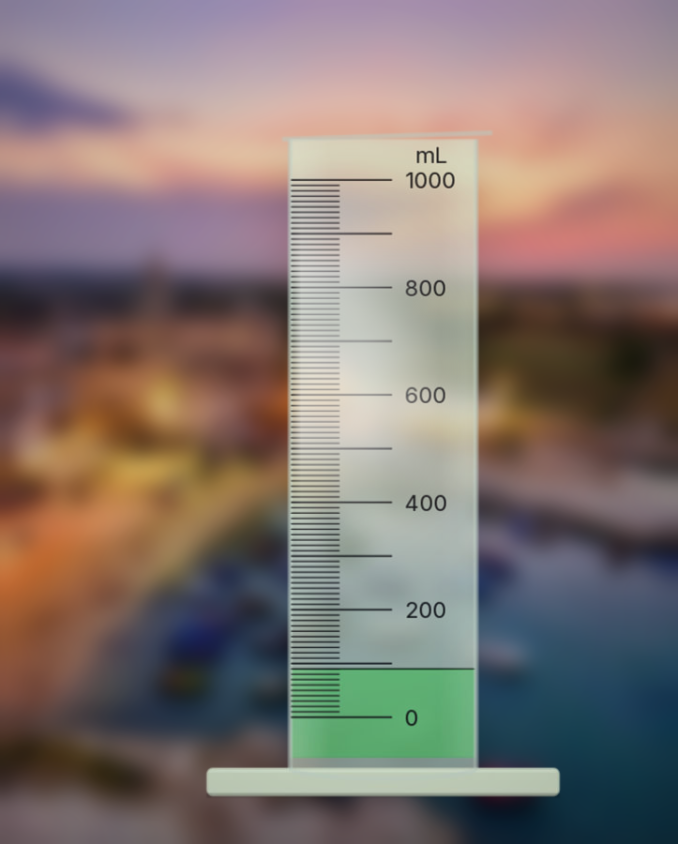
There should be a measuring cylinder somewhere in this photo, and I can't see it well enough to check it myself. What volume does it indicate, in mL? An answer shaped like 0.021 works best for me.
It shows 90
